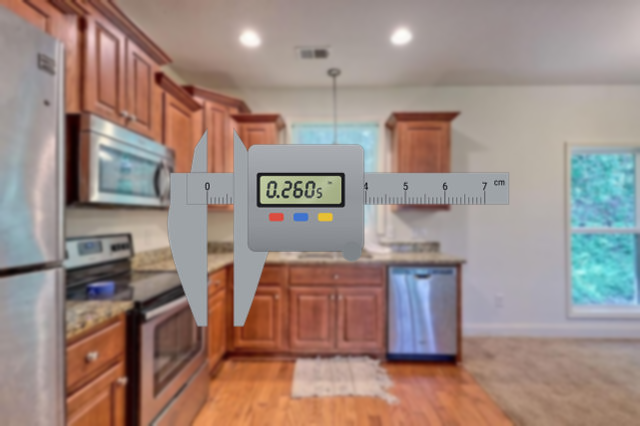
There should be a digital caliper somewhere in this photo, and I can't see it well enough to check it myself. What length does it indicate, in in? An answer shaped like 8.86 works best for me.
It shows 0.2605
